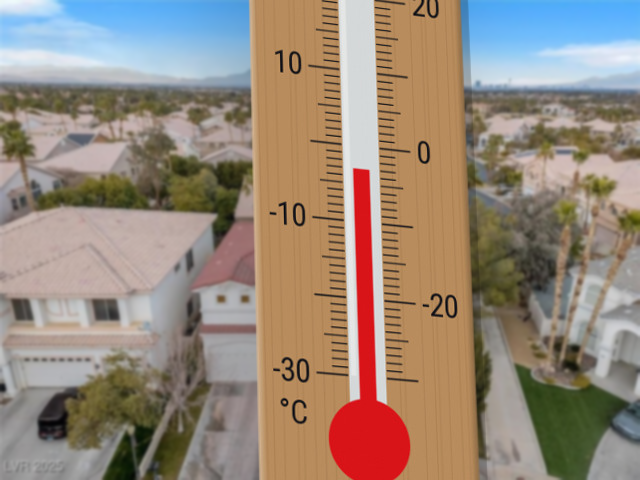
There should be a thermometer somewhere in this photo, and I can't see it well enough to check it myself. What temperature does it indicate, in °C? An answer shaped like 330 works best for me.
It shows -3
